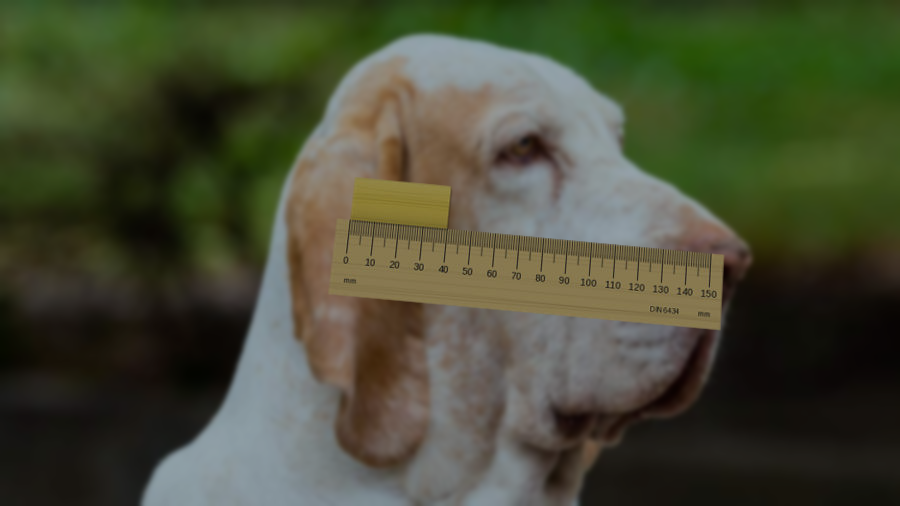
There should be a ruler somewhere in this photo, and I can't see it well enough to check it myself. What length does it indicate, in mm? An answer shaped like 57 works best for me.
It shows 40
